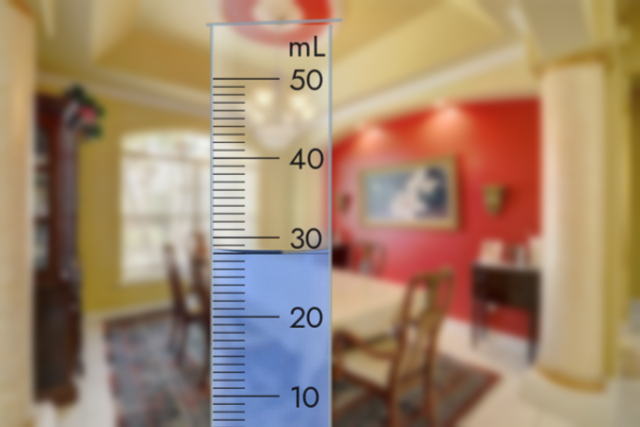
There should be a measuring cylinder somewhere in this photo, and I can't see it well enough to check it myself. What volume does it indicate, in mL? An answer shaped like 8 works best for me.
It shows 28
